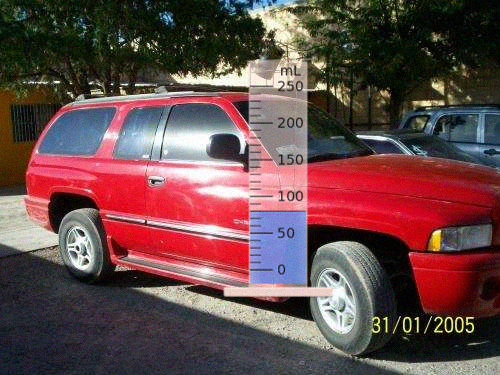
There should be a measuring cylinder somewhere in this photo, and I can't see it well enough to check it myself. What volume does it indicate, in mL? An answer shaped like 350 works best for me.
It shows 80
